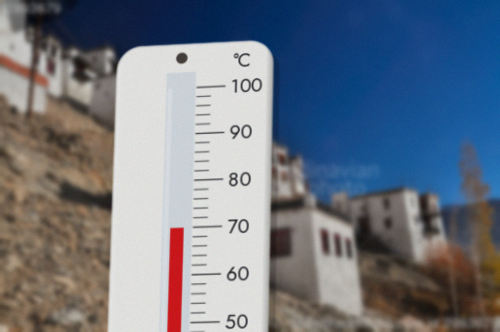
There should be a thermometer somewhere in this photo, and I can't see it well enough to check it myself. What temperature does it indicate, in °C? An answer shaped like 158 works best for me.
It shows 70
